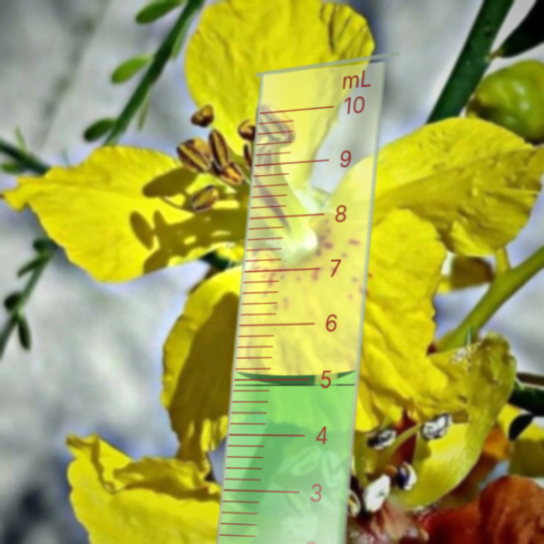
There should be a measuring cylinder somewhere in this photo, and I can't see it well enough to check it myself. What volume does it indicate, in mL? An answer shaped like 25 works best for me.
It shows 4.9
